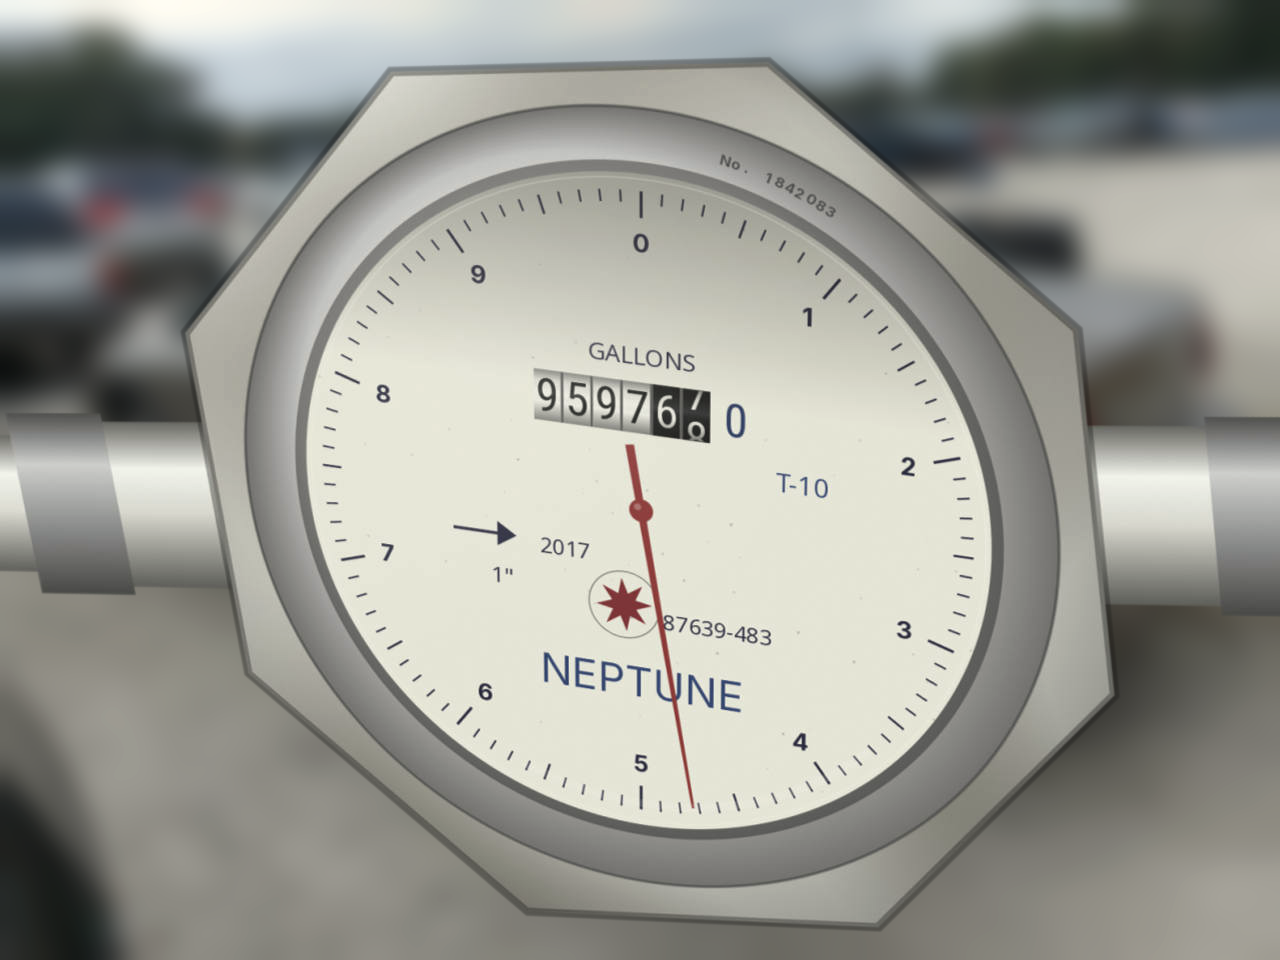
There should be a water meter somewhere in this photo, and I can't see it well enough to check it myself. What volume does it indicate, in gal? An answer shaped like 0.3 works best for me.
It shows 9597674.7
